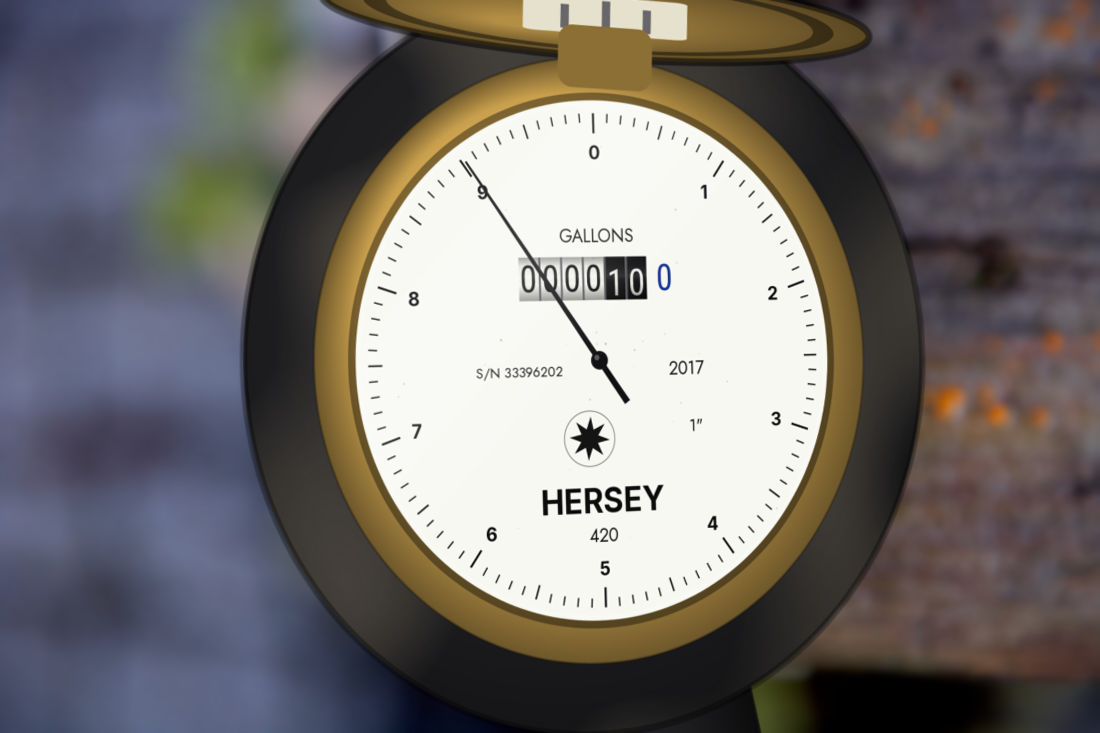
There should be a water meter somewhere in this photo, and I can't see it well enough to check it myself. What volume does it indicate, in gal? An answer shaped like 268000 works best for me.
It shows 99.0
